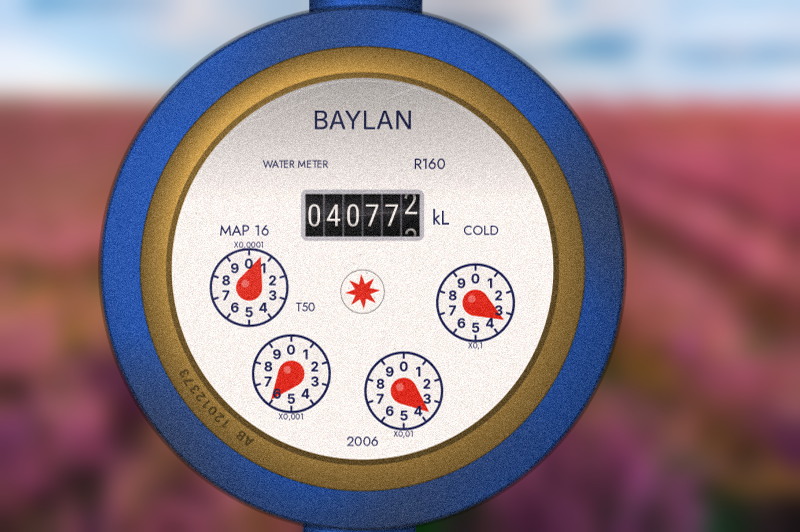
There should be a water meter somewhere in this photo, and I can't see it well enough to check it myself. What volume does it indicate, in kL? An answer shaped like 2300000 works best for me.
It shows 40772.3360
